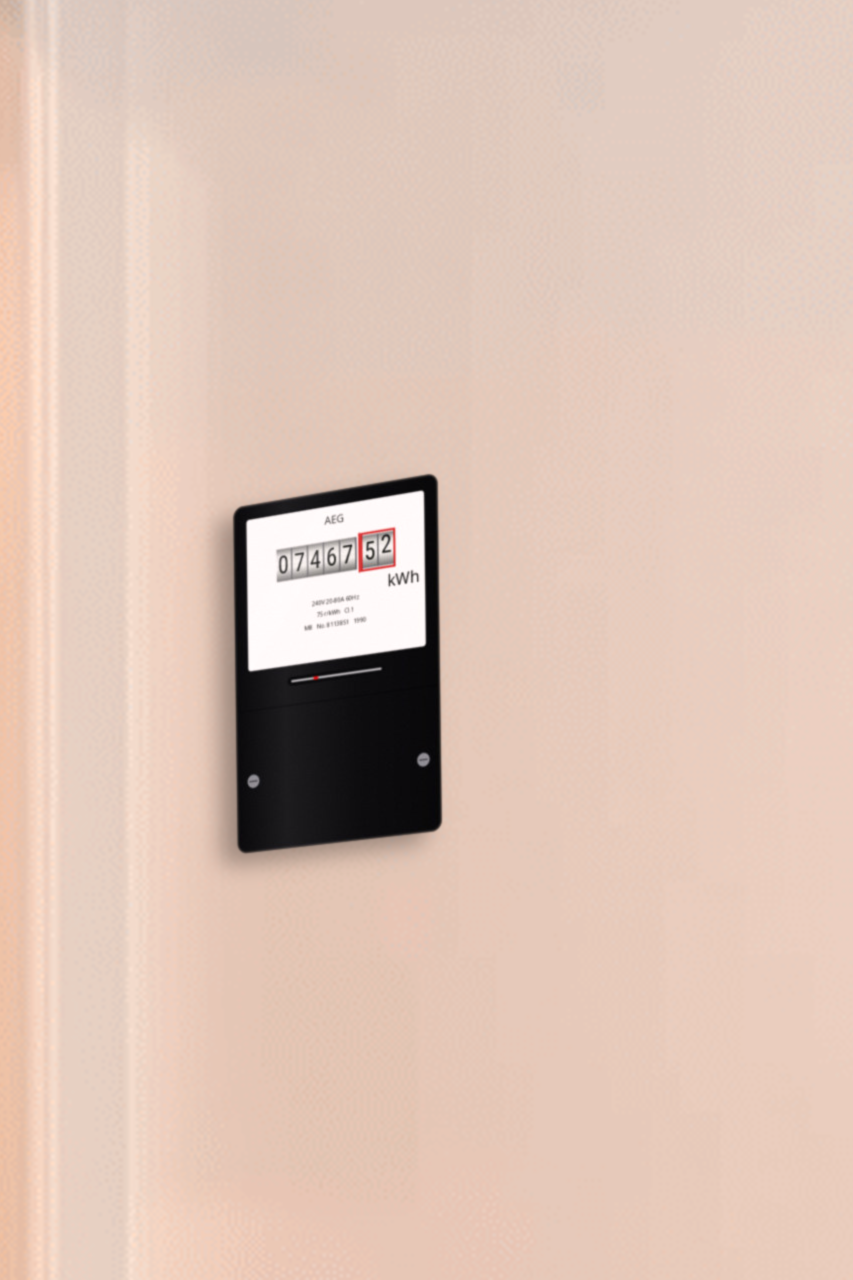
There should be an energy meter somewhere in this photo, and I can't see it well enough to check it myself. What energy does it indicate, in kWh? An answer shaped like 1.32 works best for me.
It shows 7467.52
